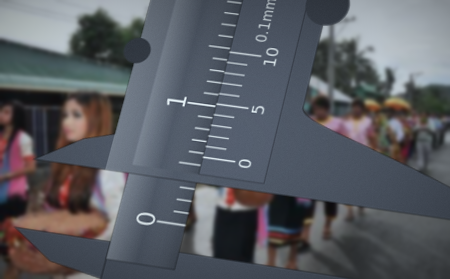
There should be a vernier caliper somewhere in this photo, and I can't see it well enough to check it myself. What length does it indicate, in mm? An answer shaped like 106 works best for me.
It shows 5.7
